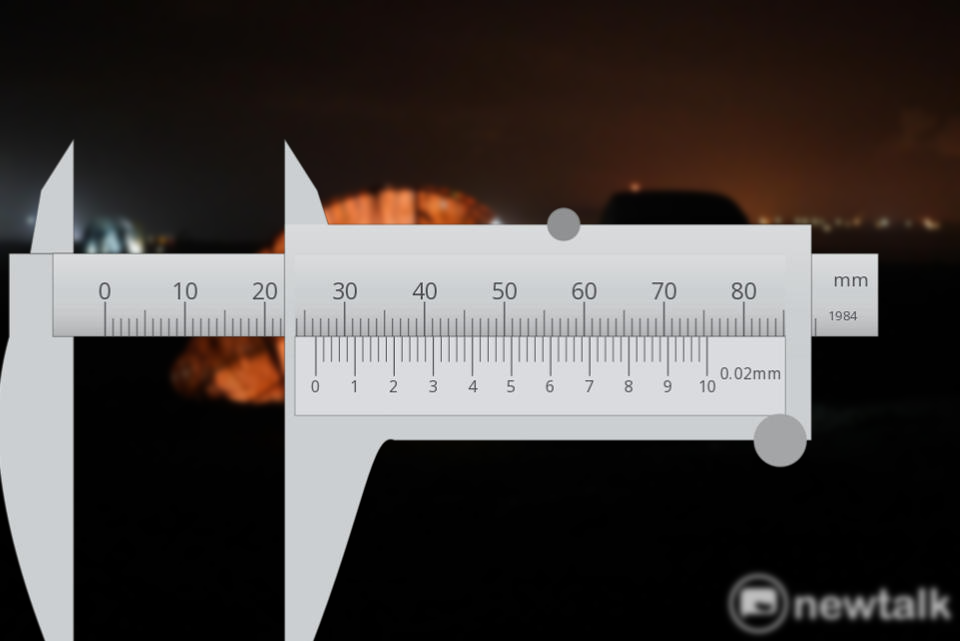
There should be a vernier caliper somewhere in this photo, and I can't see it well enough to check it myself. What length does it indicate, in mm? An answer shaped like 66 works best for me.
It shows 26.4
